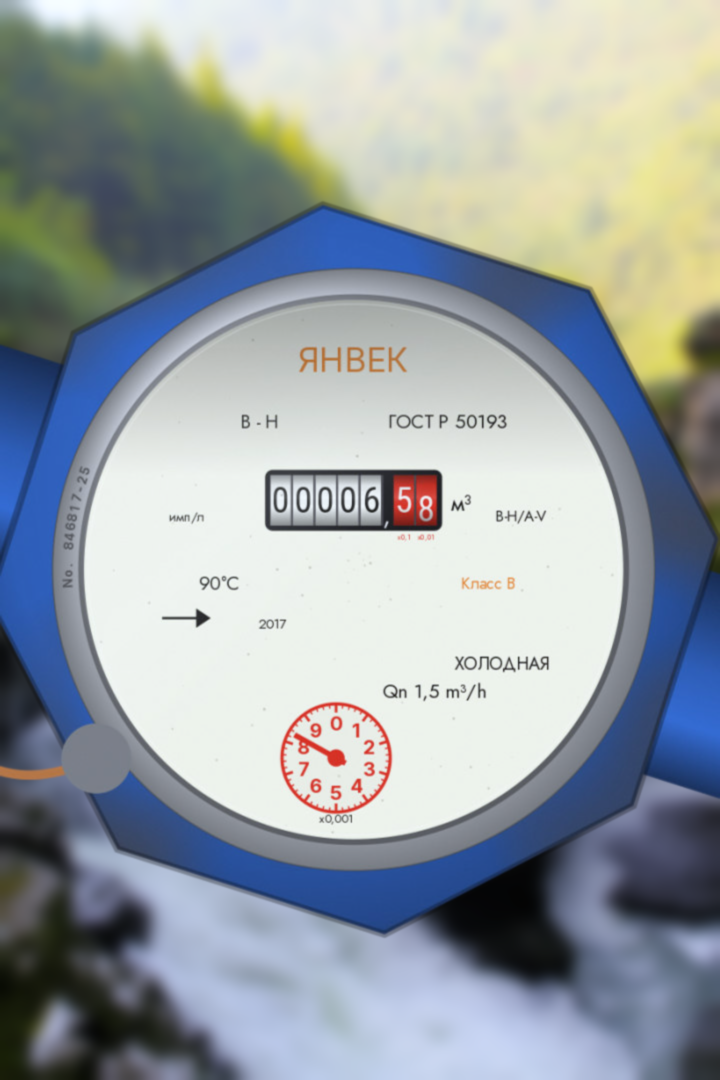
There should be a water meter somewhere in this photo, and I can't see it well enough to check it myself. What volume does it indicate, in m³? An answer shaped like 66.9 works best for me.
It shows 6.578
